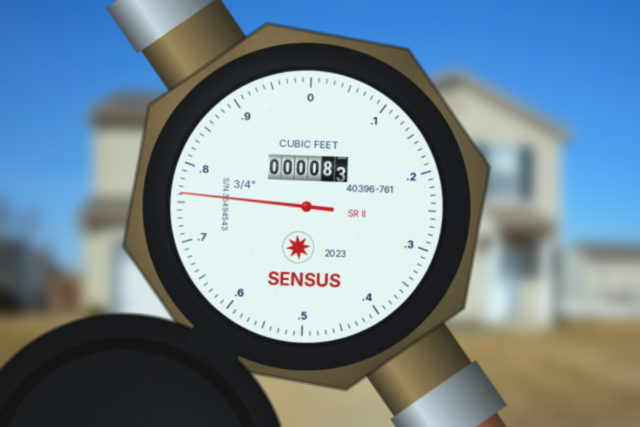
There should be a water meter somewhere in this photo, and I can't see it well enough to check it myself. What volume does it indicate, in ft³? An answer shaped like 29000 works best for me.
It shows 82.76
